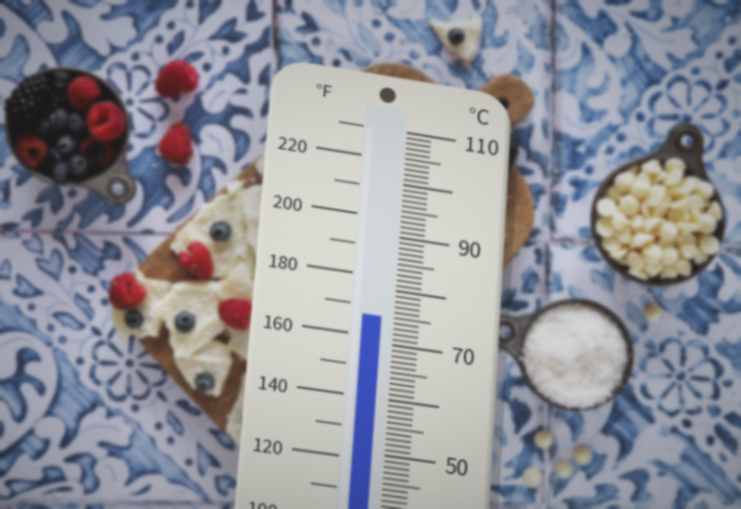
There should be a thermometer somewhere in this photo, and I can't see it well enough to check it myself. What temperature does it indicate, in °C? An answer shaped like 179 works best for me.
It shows 75
